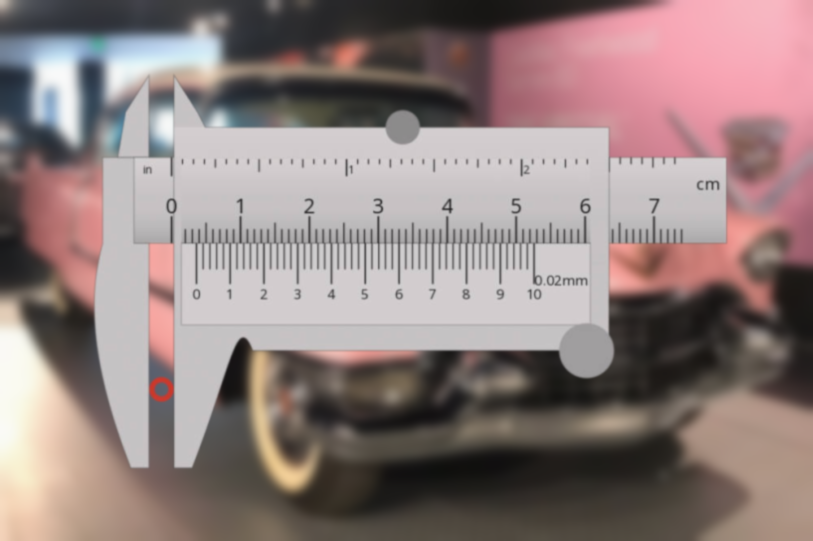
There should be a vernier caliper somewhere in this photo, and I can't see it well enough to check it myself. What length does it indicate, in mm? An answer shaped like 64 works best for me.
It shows 3.6
